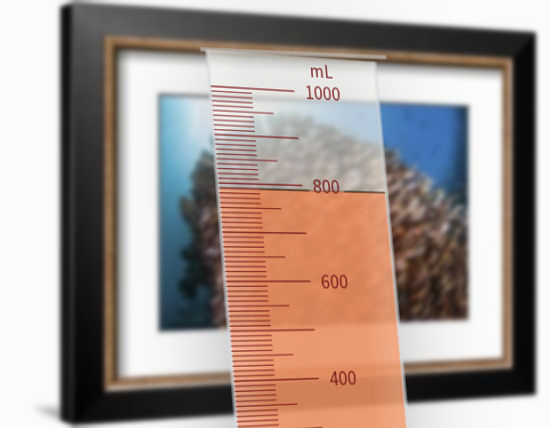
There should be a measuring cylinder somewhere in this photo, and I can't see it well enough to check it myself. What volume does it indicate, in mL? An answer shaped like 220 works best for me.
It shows 790
